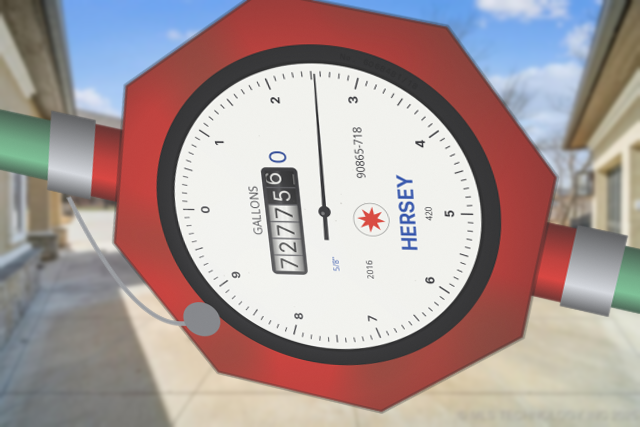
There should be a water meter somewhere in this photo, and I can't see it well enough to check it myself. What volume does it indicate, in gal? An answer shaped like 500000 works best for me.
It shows 7277562.5
